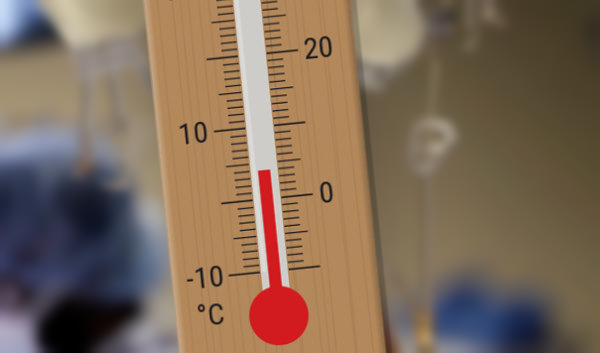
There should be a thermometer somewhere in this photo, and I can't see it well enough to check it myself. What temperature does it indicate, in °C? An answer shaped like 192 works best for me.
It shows 4
